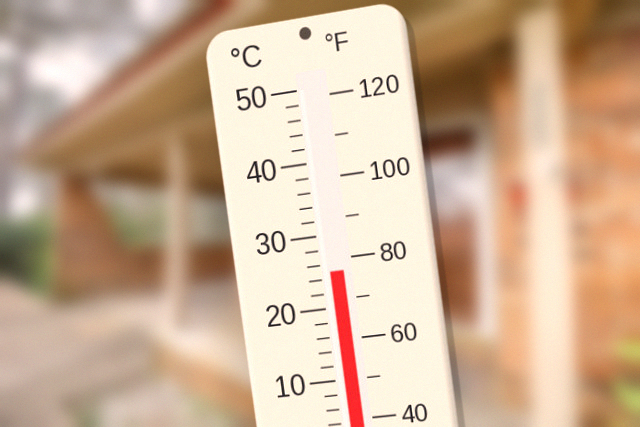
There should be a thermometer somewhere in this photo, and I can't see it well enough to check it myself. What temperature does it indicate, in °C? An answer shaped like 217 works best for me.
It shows 25
